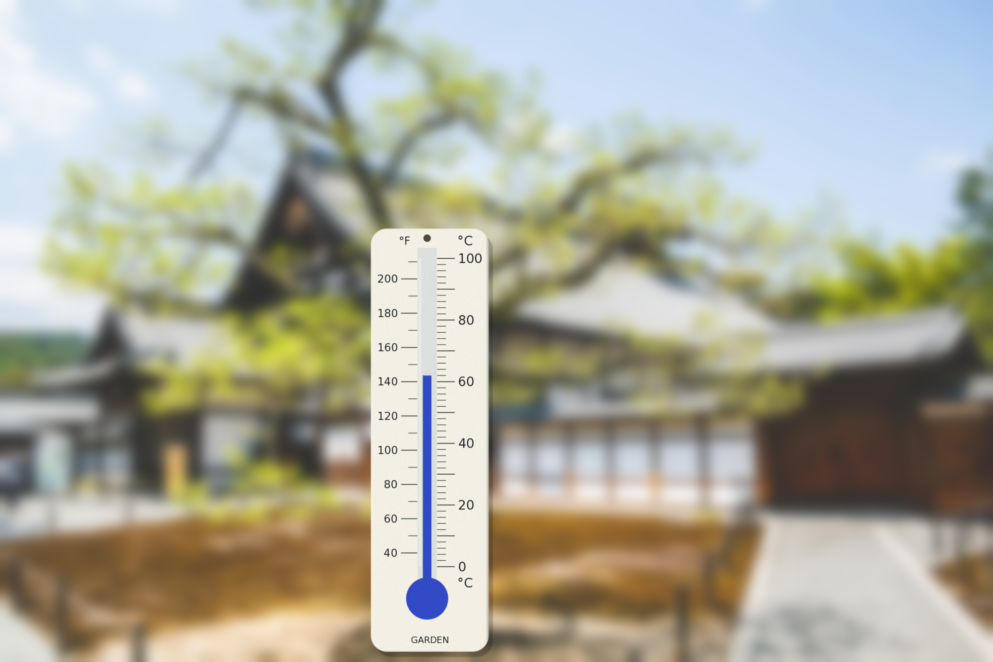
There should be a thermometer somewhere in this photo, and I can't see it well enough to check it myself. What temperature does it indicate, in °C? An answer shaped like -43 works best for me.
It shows 62
